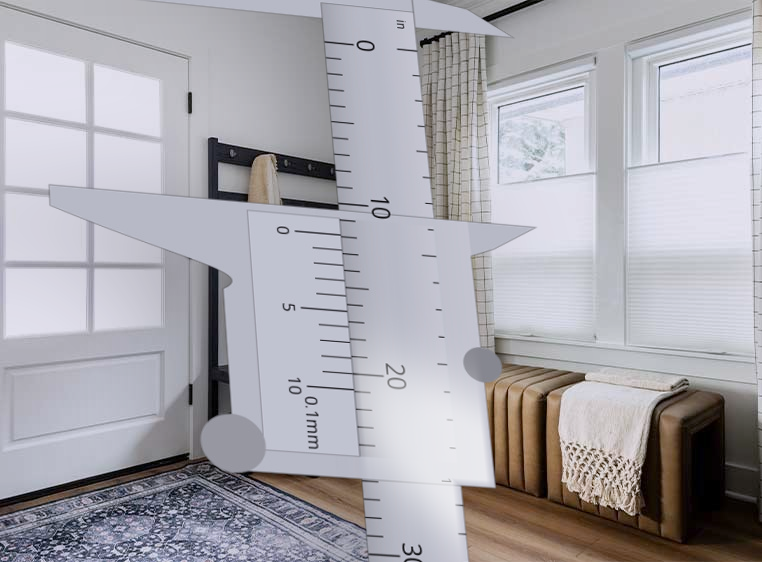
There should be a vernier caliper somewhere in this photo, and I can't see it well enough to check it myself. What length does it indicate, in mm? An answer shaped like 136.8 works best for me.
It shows 11.9
